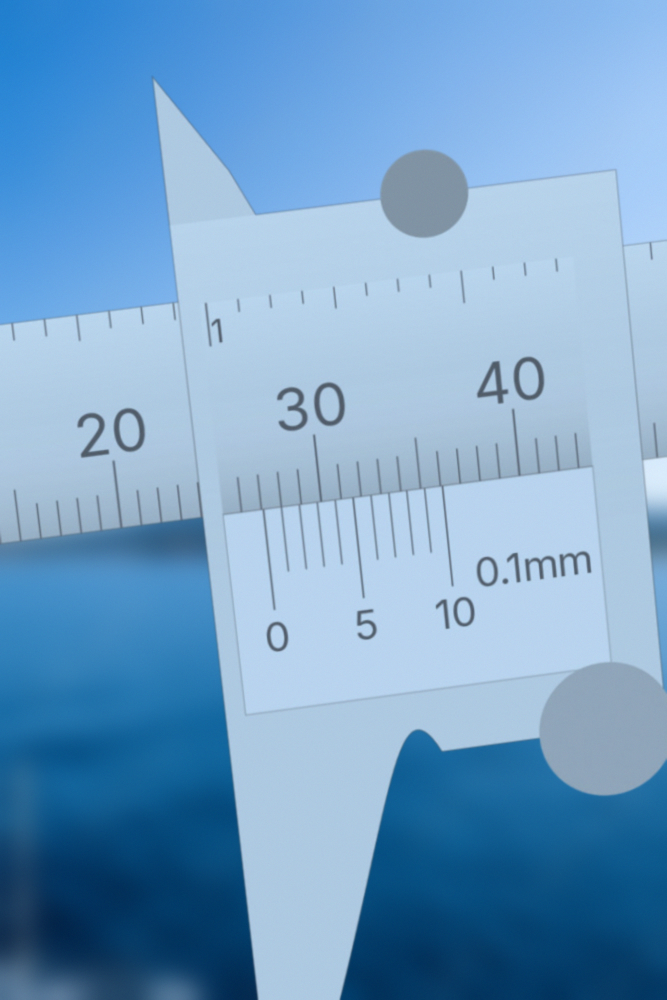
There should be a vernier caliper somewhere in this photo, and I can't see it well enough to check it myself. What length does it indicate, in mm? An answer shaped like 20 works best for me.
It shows 27.1
